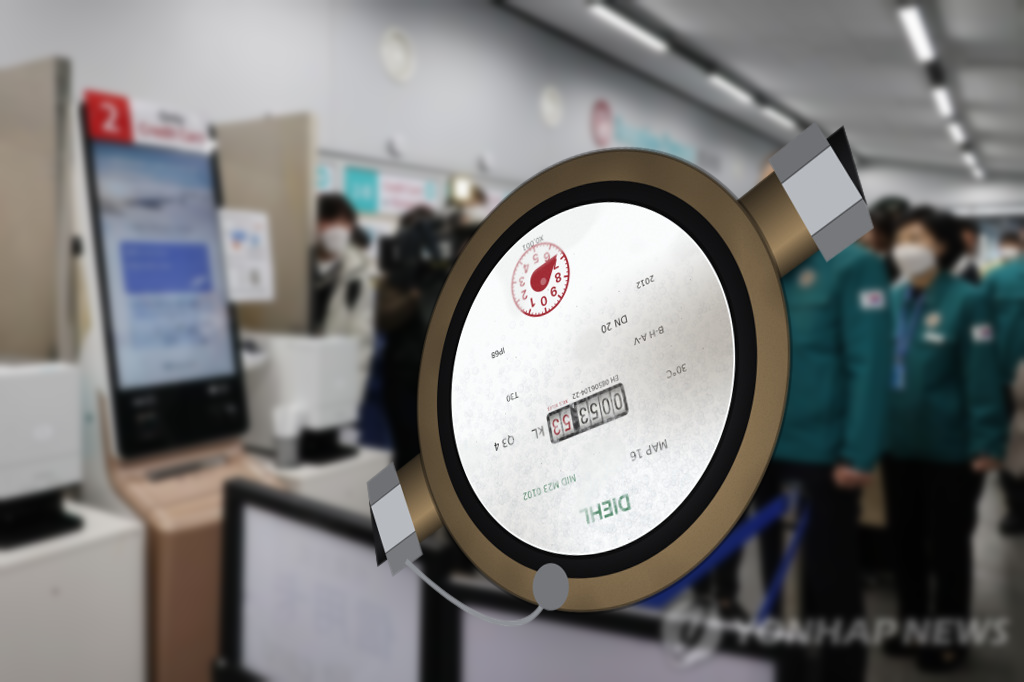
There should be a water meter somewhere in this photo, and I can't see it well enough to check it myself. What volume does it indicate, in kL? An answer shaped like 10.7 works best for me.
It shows 53.536
